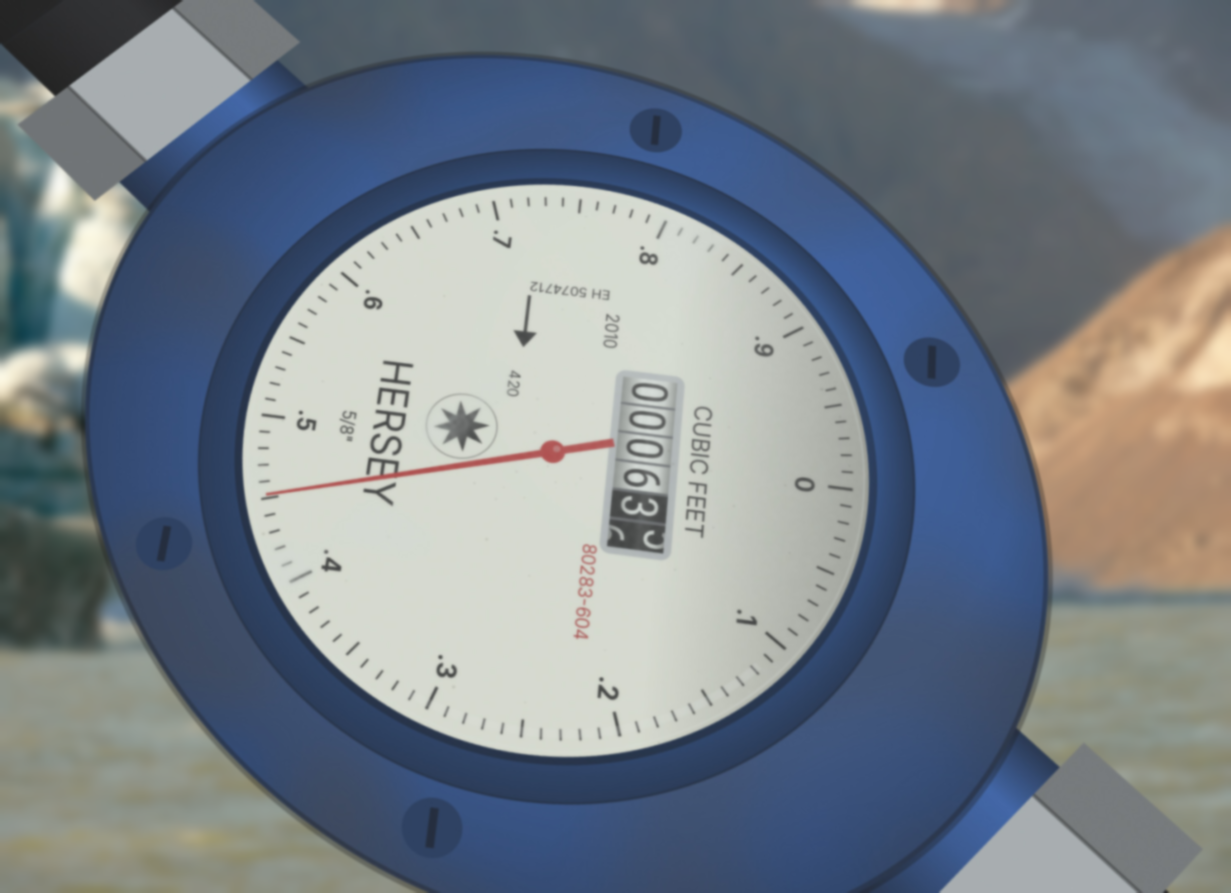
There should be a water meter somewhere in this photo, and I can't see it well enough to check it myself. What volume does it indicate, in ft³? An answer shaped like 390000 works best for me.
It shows 635.45
